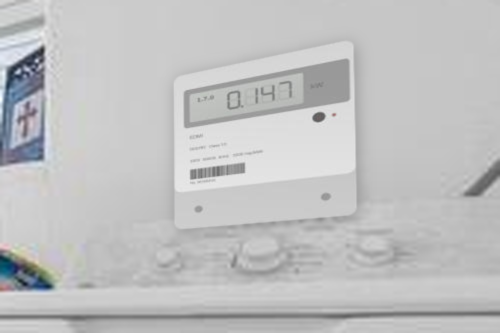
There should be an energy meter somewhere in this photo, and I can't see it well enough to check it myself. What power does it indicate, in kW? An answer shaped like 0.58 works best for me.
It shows 0.147
